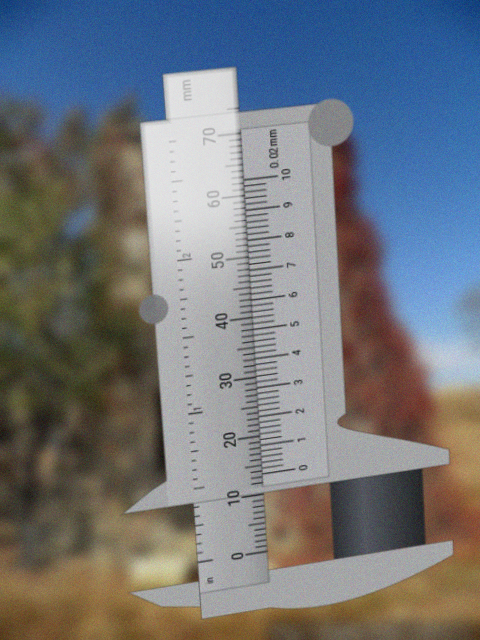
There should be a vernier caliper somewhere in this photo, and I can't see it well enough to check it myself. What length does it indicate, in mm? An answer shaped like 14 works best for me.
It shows 13.5
